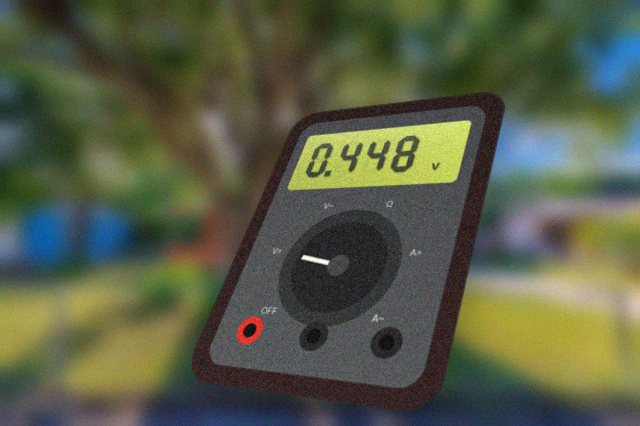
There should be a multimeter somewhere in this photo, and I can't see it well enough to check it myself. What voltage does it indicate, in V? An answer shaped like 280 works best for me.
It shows 0.448
